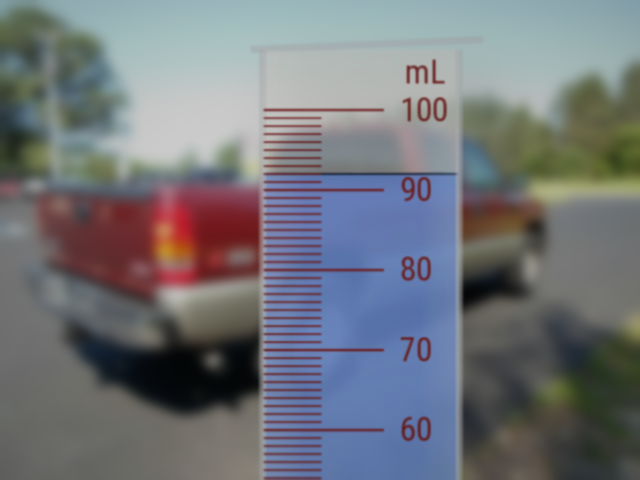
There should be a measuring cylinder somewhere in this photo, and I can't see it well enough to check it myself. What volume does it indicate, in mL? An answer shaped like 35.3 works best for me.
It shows 92
